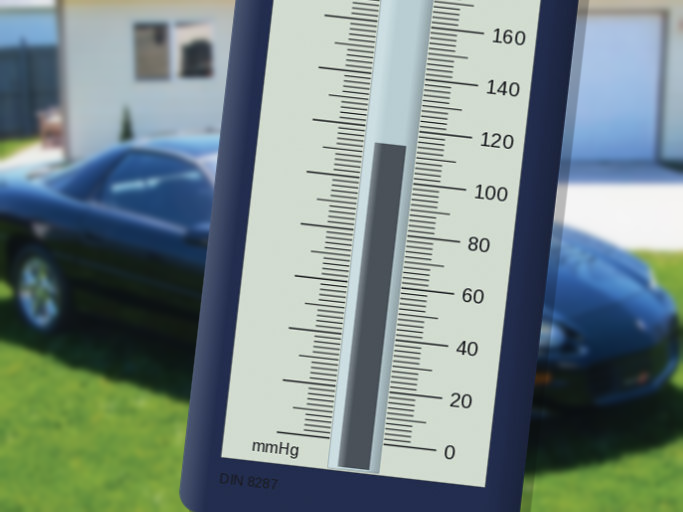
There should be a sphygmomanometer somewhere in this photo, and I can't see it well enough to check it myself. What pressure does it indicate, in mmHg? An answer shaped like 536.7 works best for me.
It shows 114
